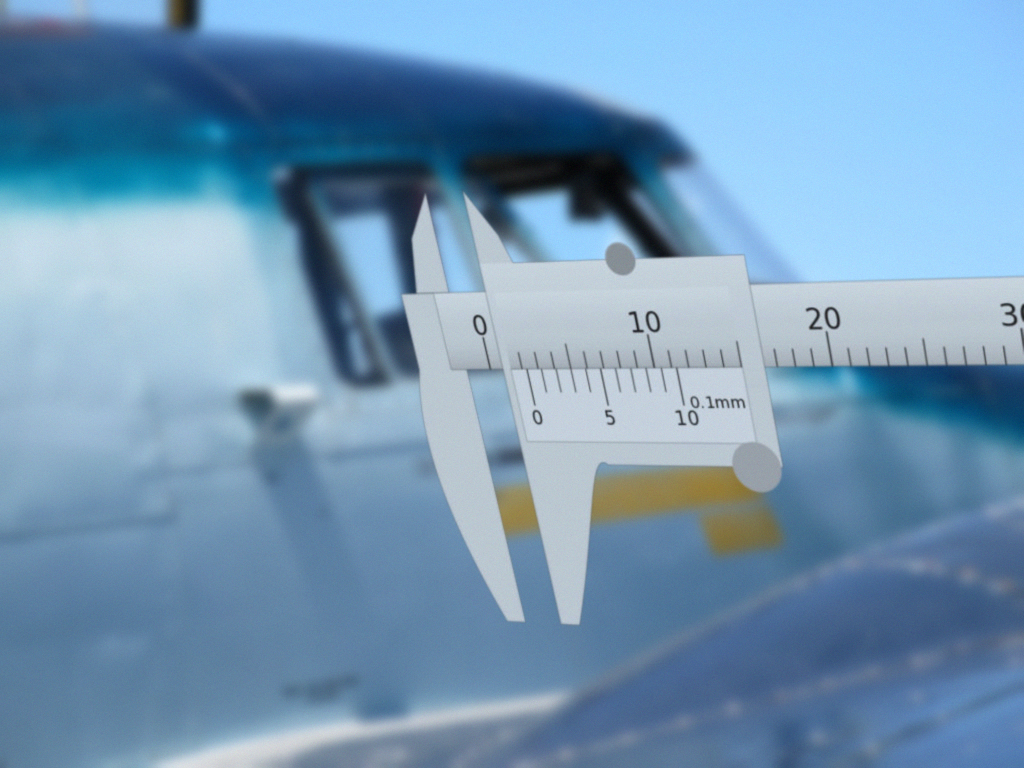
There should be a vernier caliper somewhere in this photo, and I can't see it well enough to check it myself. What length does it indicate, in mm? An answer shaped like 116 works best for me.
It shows 2.3
